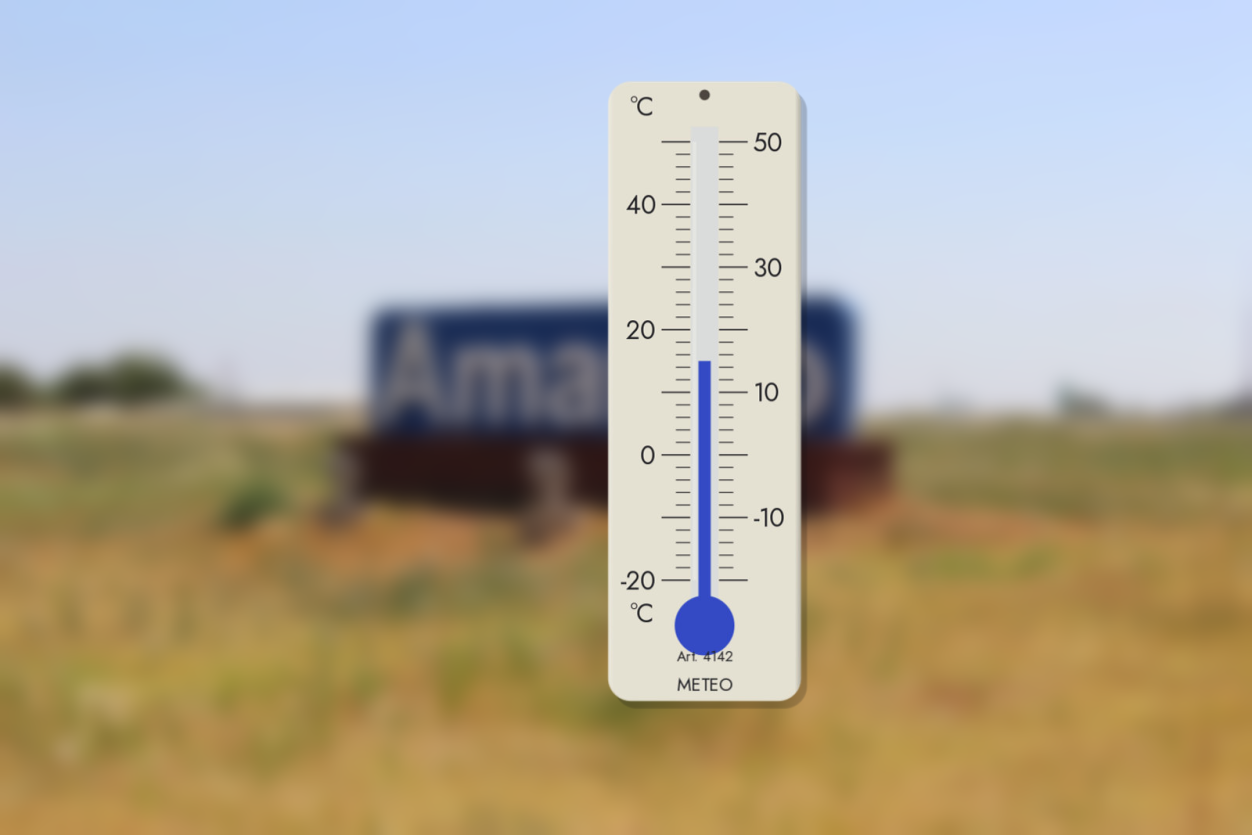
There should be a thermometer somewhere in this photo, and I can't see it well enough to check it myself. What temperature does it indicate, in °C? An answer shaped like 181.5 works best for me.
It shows 15
